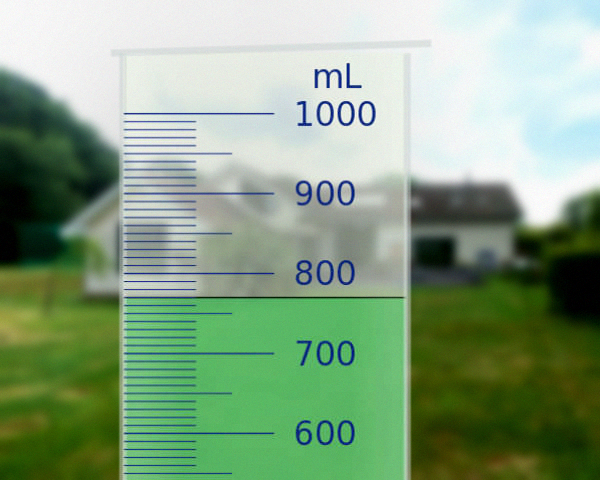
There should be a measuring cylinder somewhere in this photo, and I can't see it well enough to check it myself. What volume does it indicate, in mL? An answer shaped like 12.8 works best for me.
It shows 770
